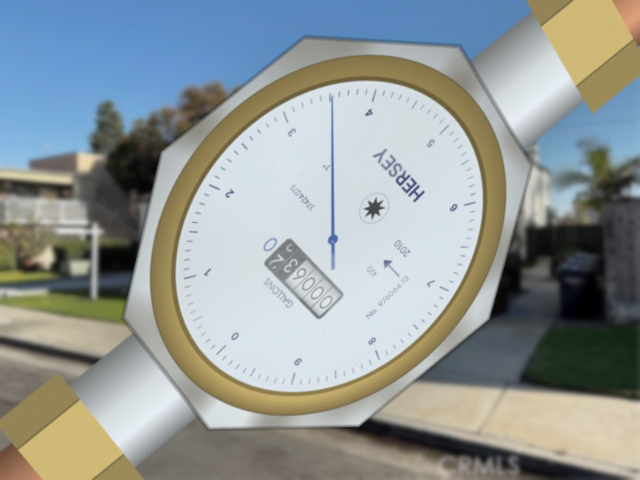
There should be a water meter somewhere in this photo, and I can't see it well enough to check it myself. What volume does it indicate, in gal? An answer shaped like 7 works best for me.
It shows 6323.5
